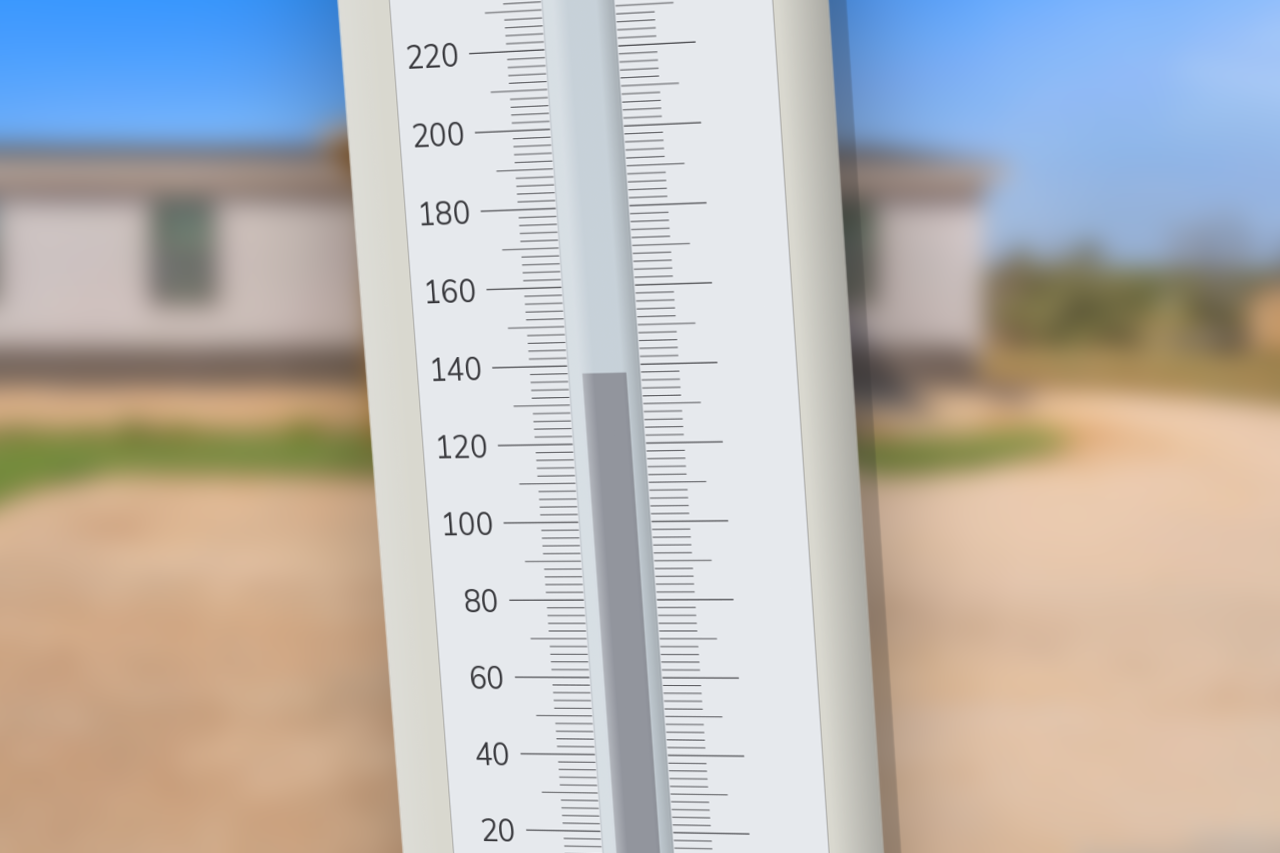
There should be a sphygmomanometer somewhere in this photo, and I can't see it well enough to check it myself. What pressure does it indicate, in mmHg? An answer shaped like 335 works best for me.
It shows 138
